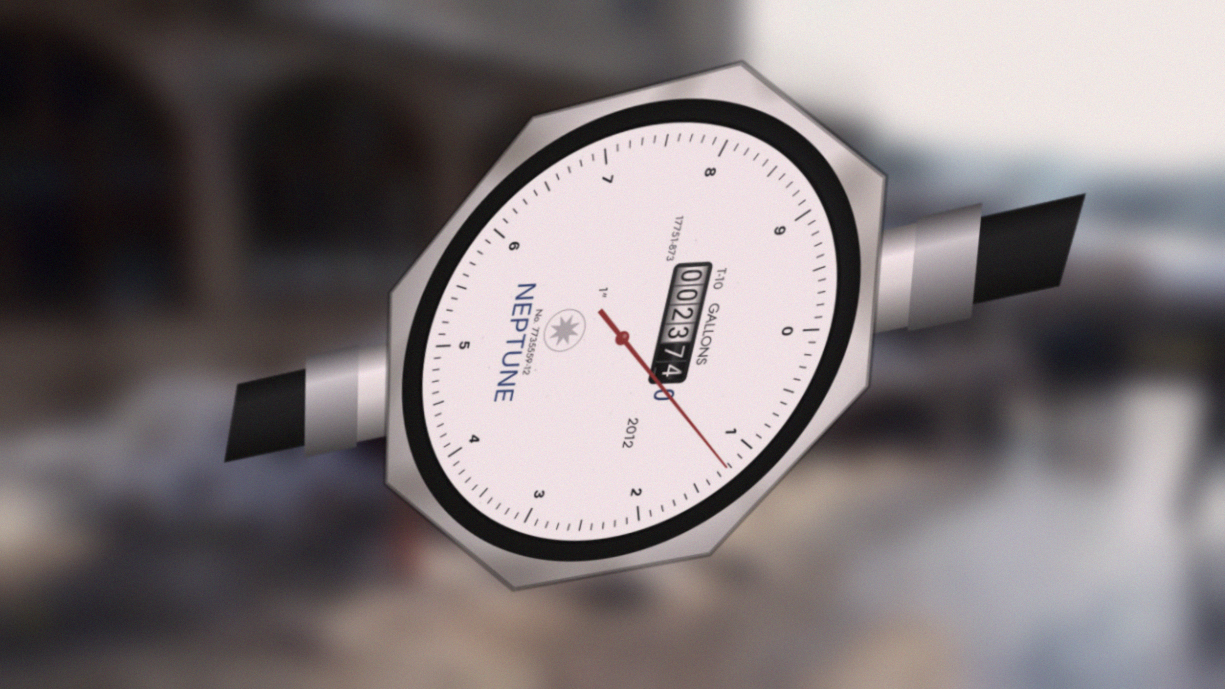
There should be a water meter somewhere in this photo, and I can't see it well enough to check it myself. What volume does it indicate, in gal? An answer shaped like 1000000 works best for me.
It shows 23741.2
